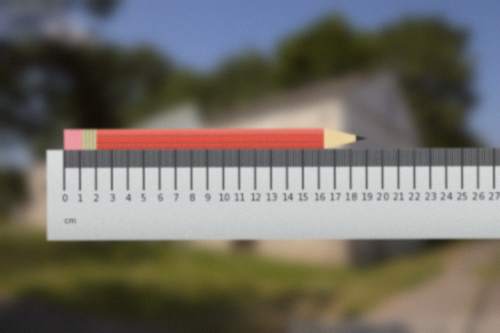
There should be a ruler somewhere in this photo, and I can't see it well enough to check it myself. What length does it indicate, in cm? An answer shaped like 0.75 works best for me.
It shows 19
